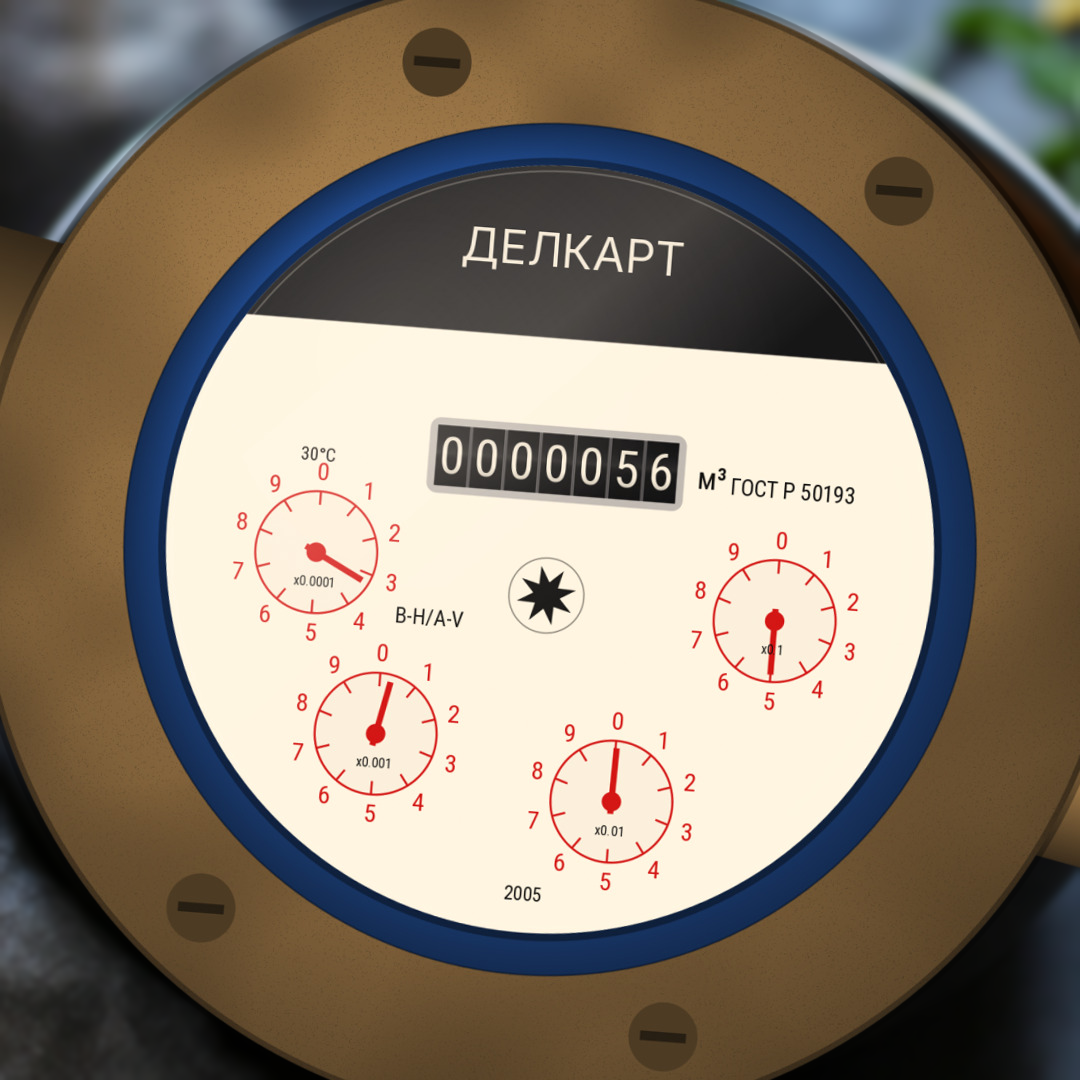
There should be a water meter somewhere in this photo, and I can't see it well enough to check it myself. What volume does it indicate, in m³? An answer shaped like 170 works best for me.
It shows 56.5003
